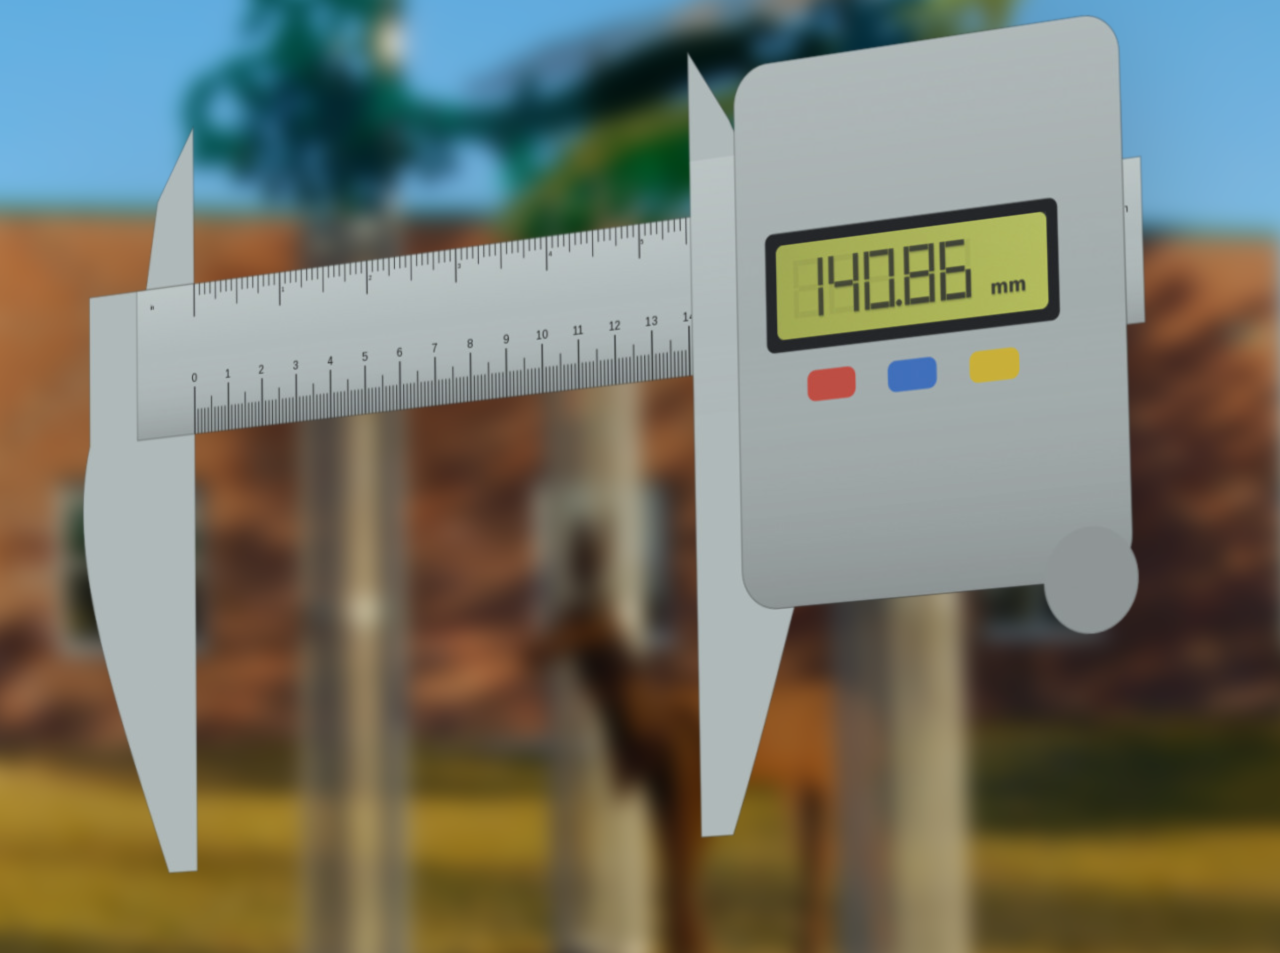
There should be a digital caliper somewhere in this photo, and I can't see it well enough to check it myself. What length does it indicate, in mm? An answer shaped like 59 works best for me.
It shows 140.86
